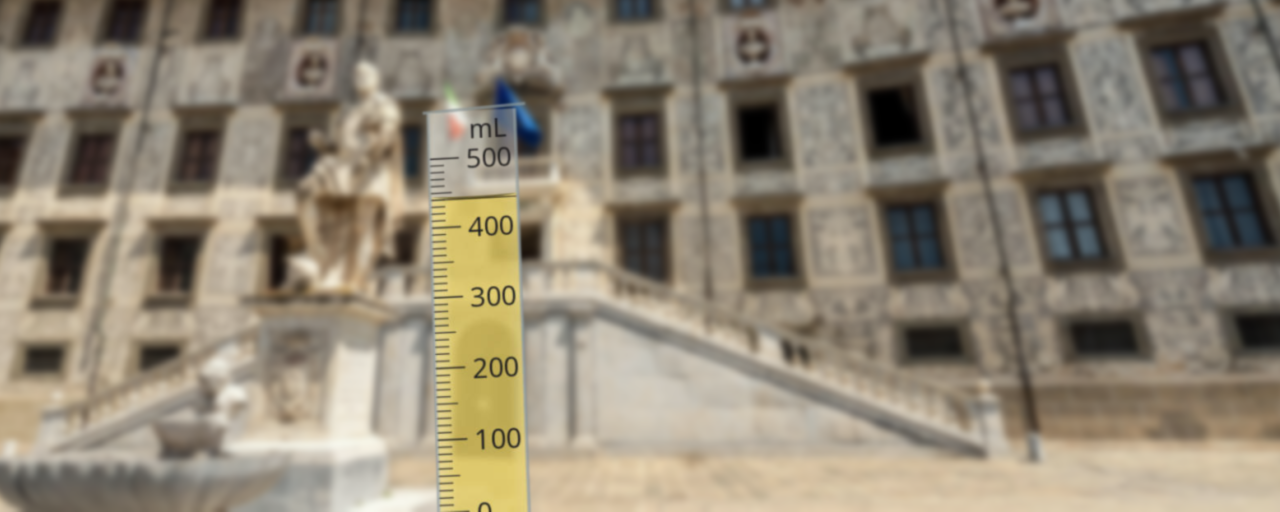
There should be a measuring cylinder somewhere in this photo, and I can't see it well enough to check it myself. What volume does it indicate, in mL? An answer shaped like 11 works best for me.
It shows 440
